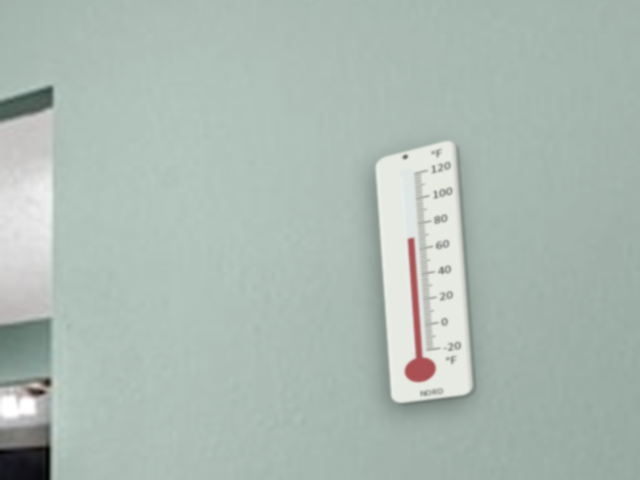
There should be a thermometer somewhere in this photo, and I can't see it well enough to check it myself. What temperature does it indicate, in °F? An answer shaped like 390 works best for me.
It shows 70
